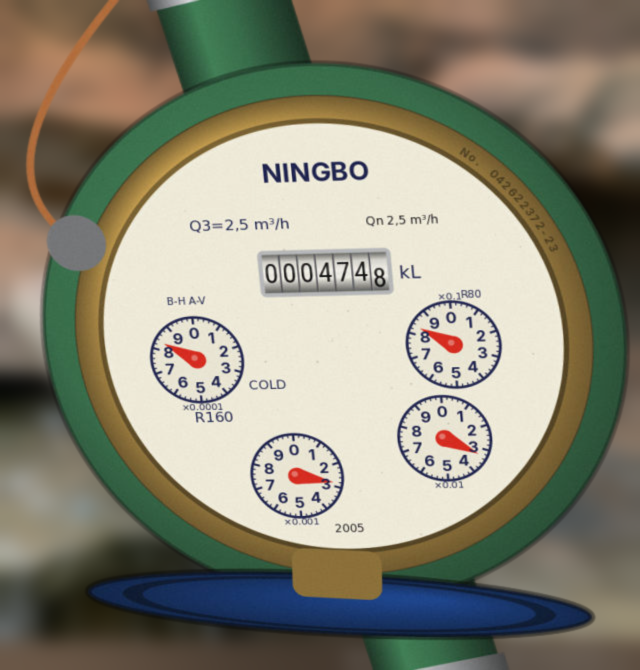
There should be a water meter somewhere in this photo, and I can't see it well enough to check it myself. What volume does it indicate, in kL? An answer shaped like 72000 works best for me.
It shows 4747.8328
